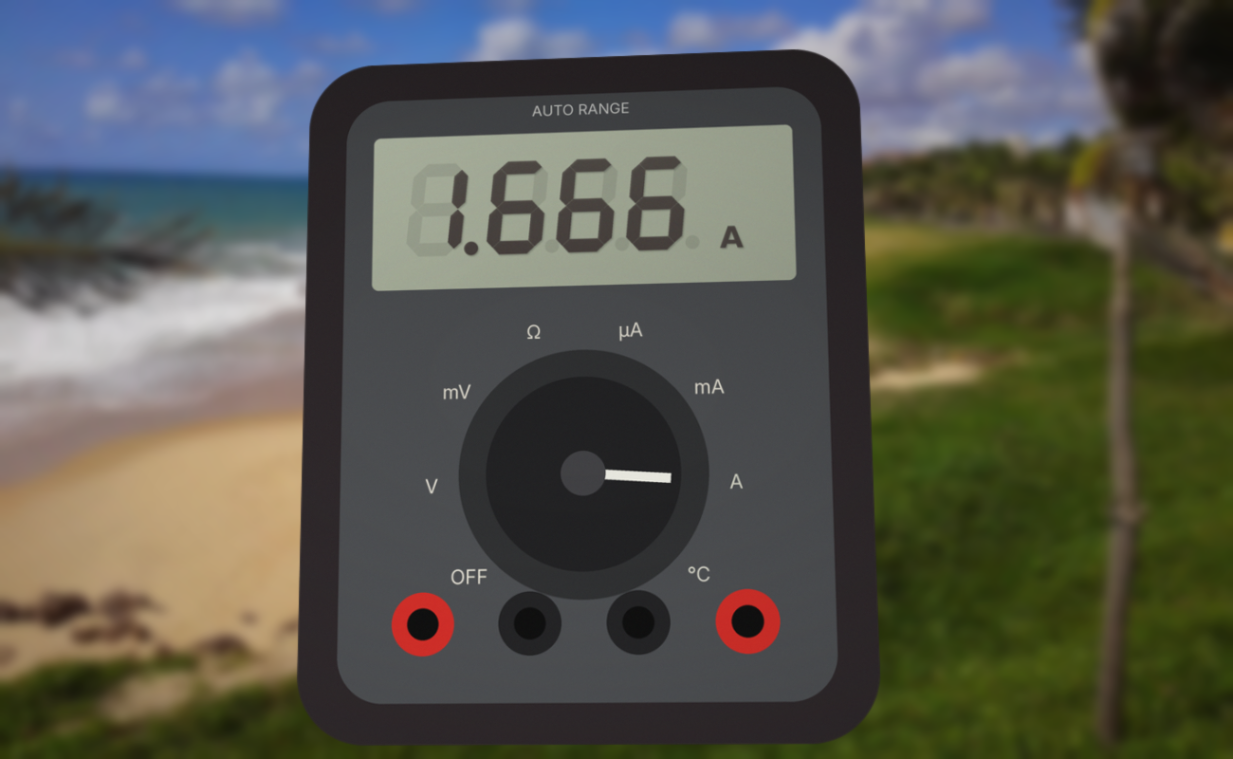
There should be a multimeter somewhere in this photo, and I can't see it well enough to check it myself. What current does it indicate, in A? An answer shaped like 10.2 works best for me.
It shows 1.666
